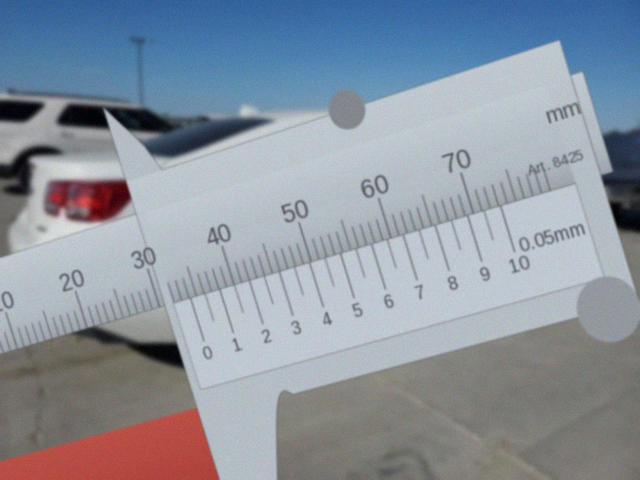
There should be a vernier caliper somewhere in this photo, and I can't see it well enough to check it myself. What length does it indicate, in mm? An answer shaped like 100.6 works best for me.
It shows 34.2
